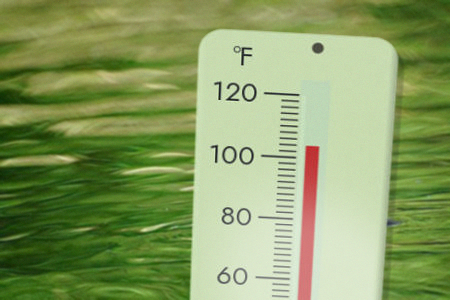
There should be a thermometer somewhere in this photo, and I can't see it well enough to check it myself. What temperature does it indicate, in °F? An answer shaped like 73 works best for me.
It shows 104
